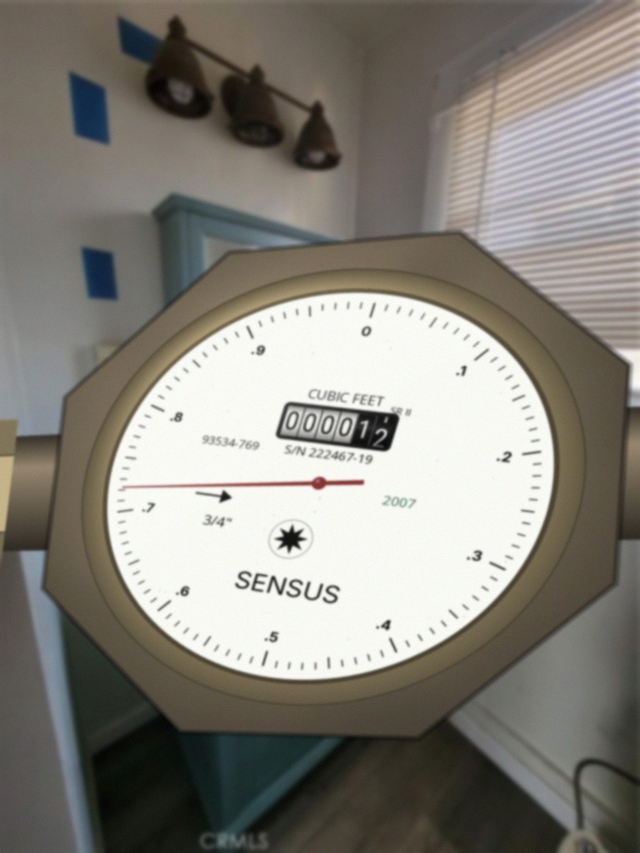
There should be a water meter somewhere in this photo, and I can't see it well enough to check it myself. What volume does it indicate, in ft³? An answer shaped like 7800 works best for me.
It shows 11.72
